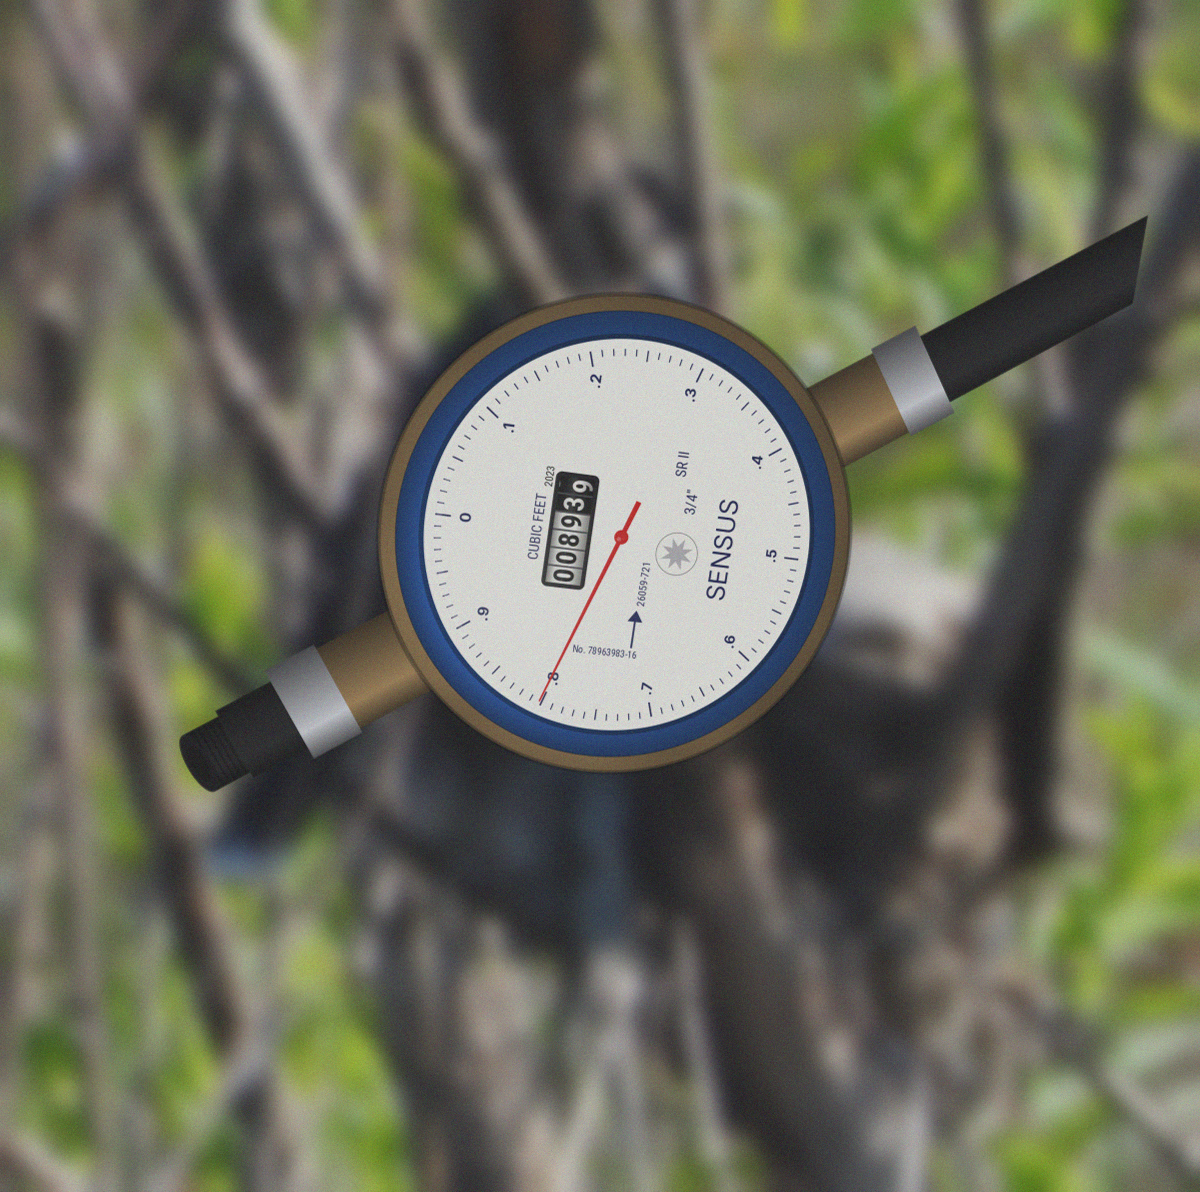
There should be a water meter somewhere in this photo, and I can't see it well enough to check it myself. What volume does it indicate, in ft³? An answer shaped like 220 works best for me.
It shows 8938.80
